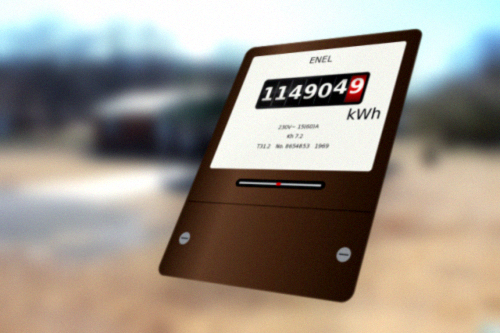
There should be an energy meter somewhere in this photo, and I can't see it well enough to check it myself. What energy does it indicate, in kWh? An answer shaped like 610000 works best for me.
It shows 114904.9
